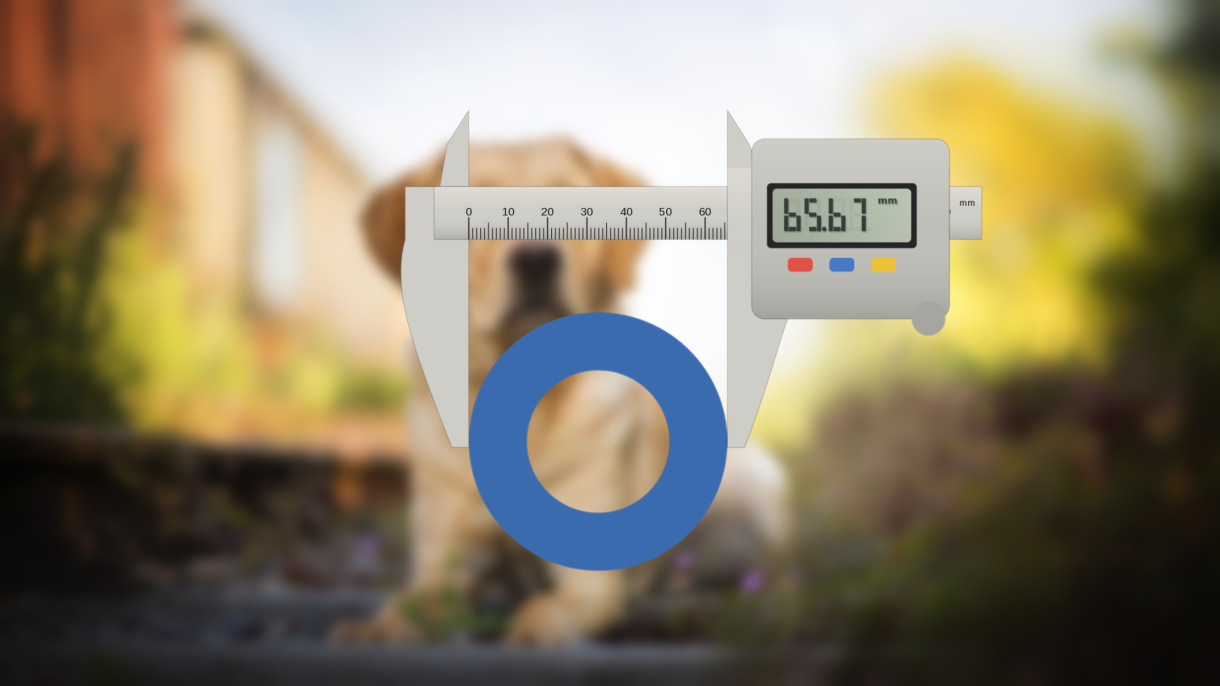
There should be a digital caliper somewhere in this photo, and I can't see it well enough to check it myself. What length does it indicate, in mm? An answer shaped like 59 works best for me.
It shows 65.67
